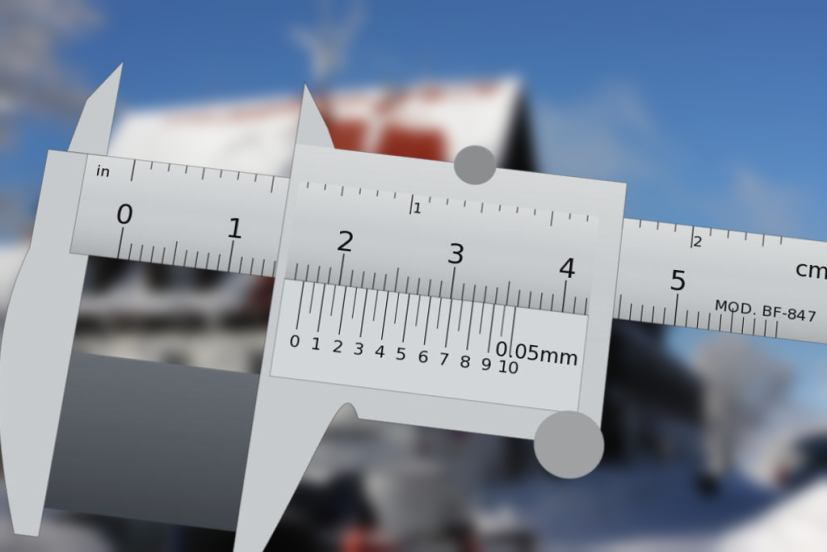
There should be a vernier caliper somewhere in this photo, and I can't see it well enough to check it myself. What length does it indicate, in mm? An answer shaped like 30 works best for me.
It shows 16.8
